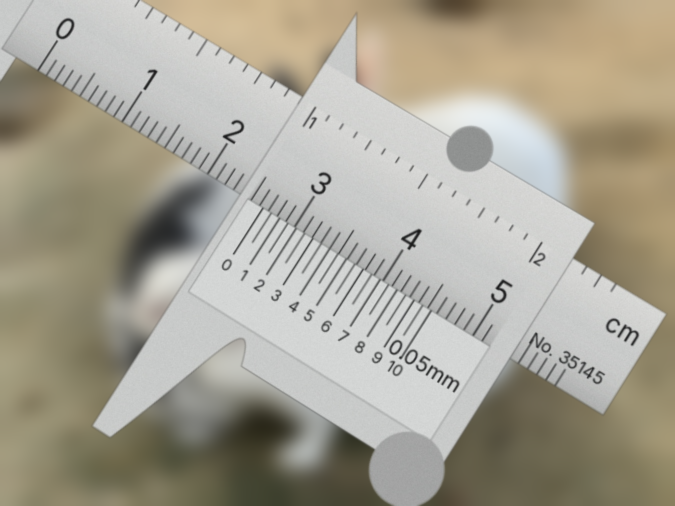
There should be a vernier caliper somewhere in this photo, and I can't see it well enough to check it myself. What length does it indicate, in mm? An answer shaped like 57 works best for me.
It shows 26.4
